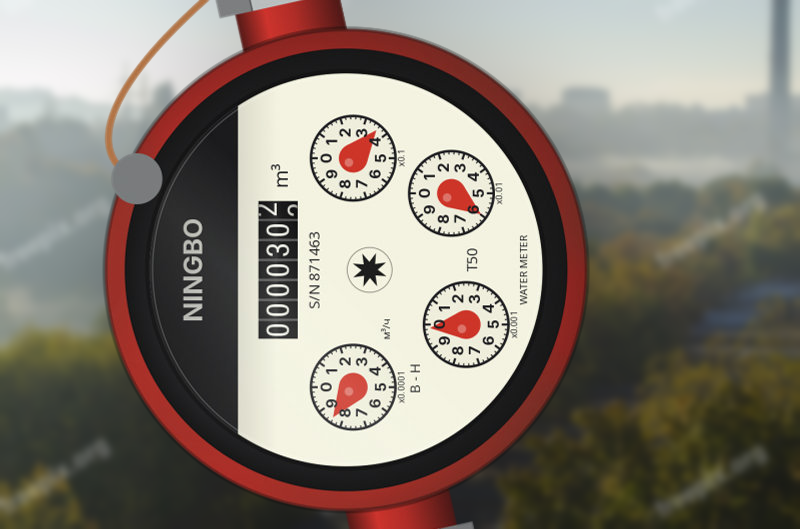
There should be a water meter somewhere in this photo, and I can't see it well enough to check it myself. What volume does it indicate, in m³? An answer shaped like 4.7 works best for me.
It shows 302.3598
